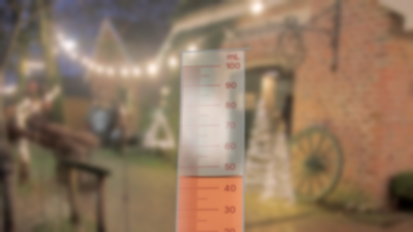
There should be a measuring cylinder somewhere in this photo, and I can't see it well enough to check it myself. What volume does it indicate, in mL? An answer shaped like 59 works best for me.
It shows 45
